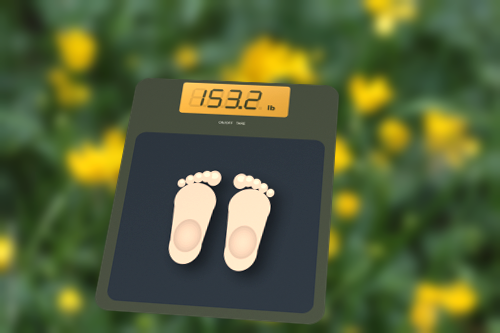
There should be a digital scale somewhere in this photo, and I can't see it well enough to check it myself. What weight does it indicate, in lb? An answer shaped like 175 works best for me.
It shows 153.2
